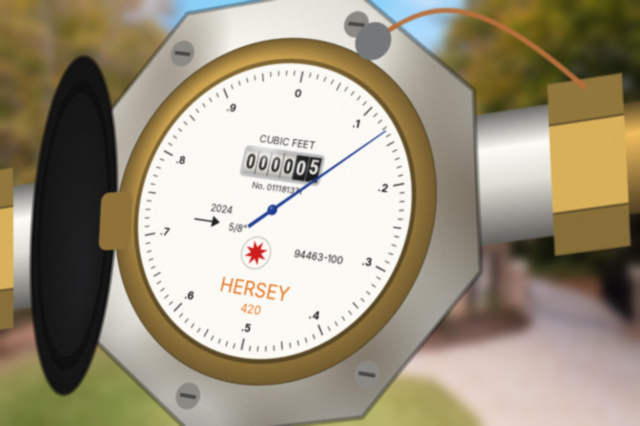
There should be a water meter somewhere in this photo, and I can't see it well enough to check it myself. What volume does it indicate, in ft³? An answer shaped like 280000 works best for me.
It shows 5.13
